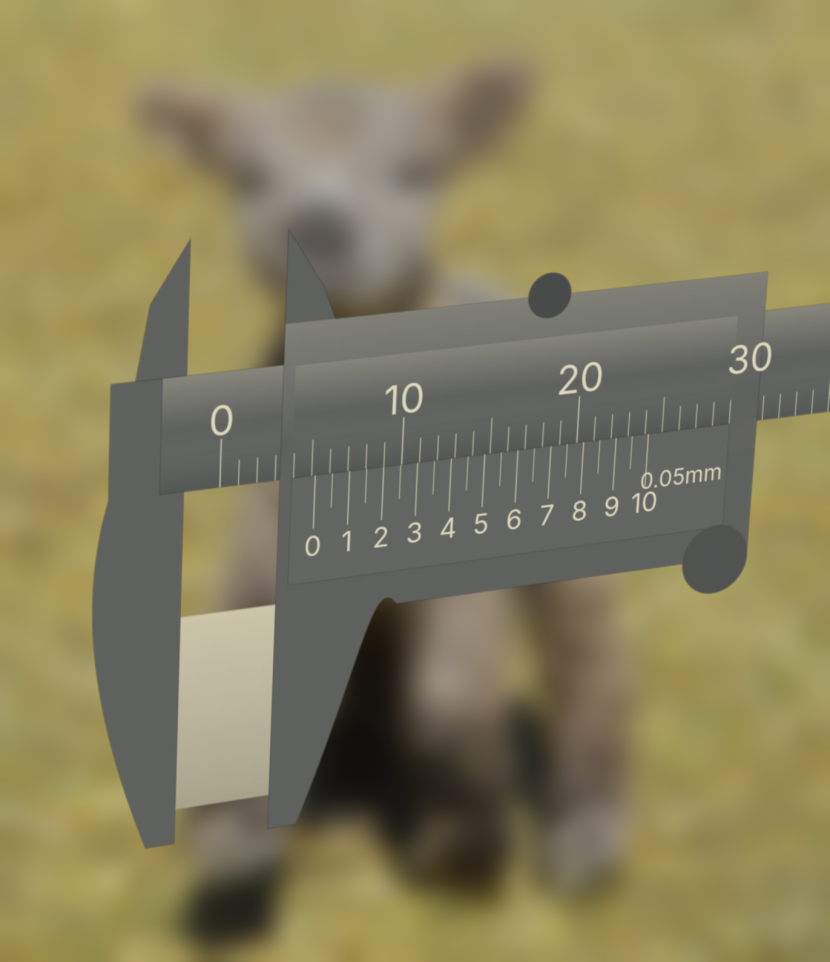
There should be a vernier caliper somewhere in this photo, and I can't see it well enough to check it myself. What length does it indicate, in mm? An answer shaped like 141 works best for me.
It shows 5.2
